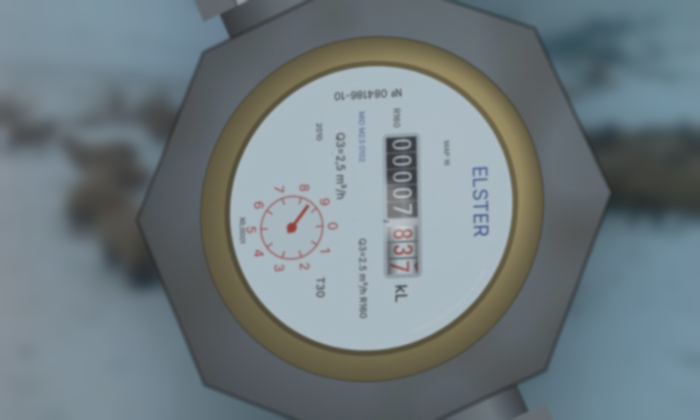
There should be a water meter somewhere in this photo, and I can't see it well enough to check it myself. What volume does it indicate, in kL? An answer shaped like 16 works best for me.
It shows 7.8368
